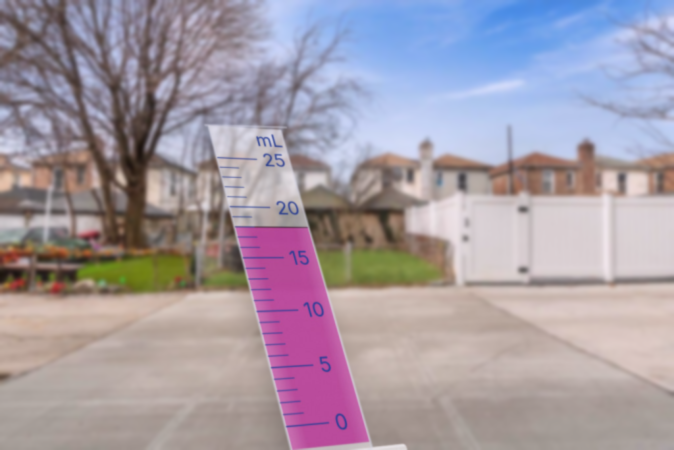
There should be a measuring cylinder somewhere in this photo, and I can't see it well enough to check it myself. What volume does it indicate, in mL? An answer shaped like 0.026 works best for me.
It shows 18
